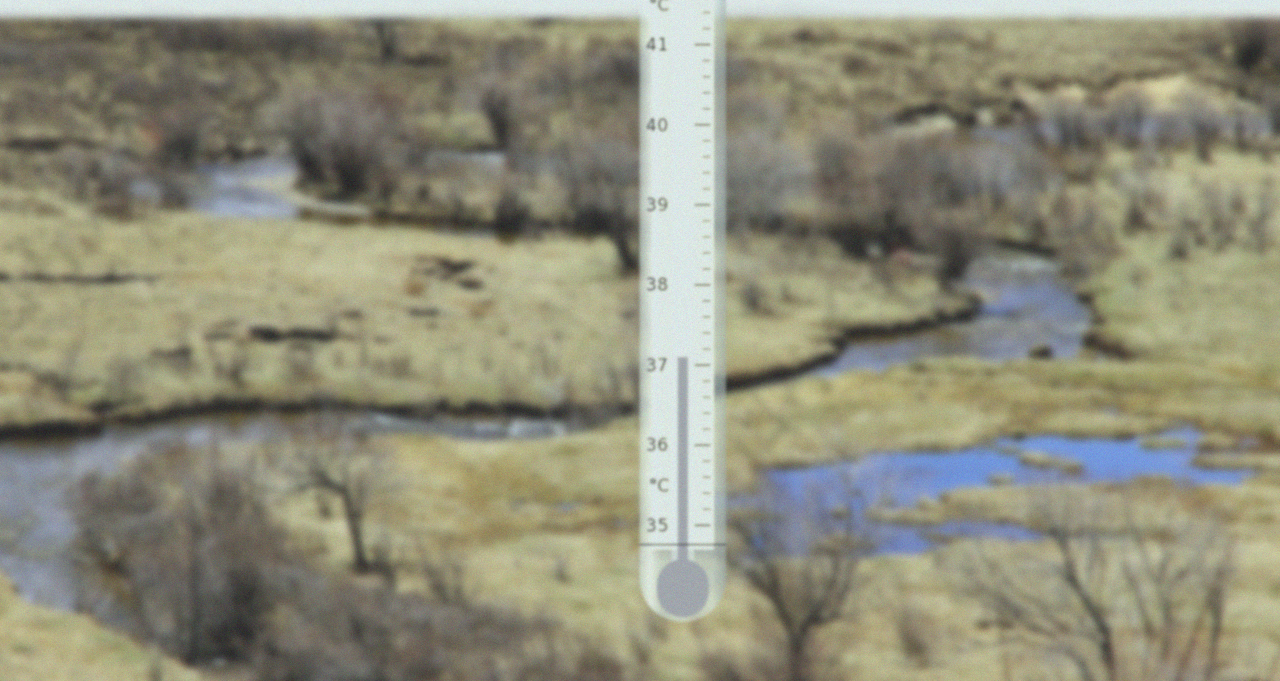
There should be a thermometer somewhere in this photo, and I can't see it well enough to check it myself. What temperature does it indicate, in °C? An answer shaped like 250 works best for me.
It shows 37.1
